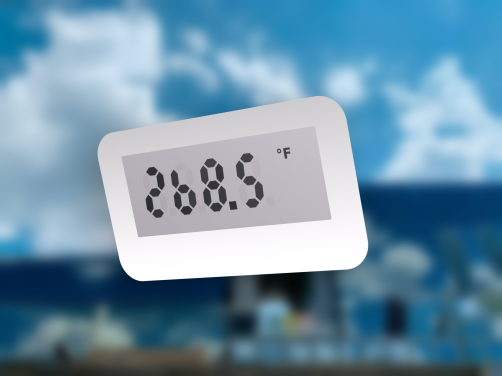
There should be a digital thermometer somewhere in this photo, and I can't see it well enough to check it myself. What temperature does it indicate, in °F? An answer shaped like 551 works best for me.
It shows 268.5
